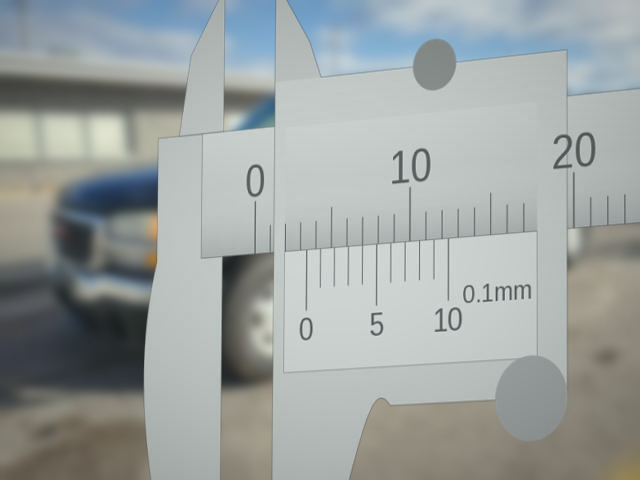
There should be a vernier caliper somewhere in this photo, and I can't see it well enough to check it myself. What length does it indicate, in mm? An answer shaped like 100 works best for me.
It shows 3.4
